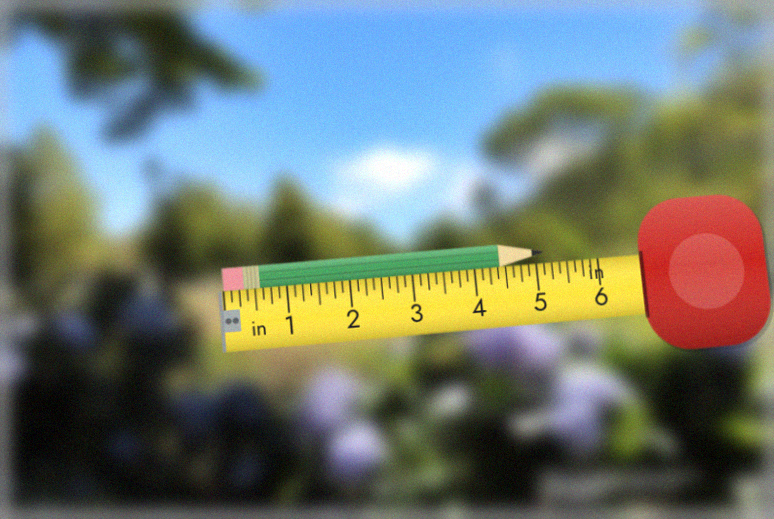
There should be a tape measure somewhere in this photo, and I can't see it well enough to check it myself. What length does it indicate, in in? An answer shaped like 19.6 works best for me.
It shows 5.125
